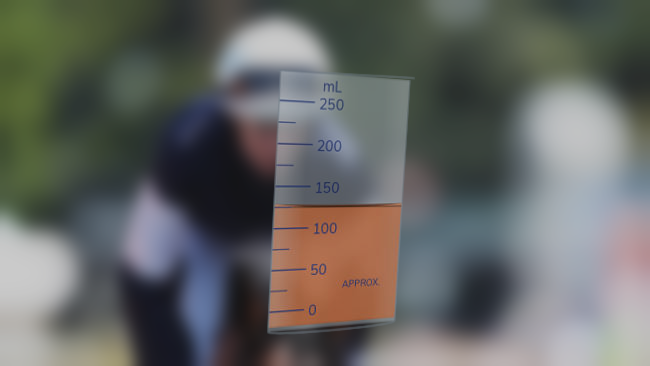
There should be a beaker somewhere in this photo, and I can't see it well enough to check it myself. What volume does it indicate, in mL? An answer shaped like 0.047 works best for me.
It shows 125
